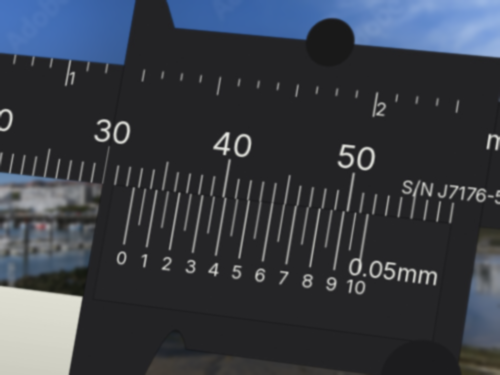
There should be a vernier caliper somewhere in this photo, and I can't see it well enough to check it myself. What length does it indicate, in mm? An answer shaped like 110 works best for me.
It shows 32.6
